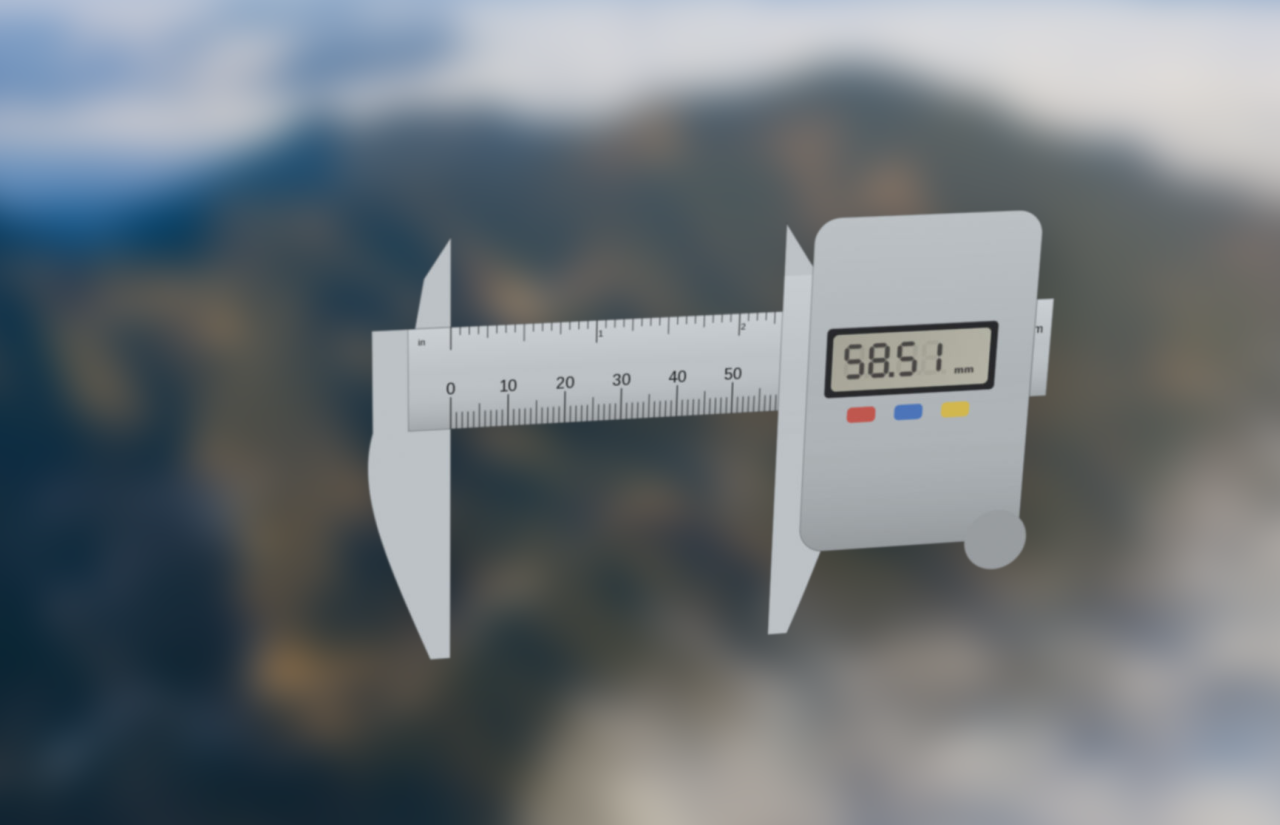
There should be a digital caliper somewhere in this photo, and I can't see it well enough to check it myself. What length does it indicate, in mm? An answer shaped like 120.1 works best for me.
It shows 58.51
